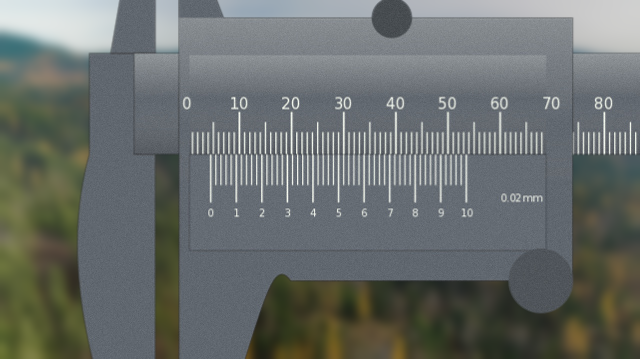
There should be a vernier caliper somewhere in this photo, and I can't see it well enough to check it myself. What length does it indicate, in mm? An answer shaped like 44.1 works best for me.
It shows 4.5
